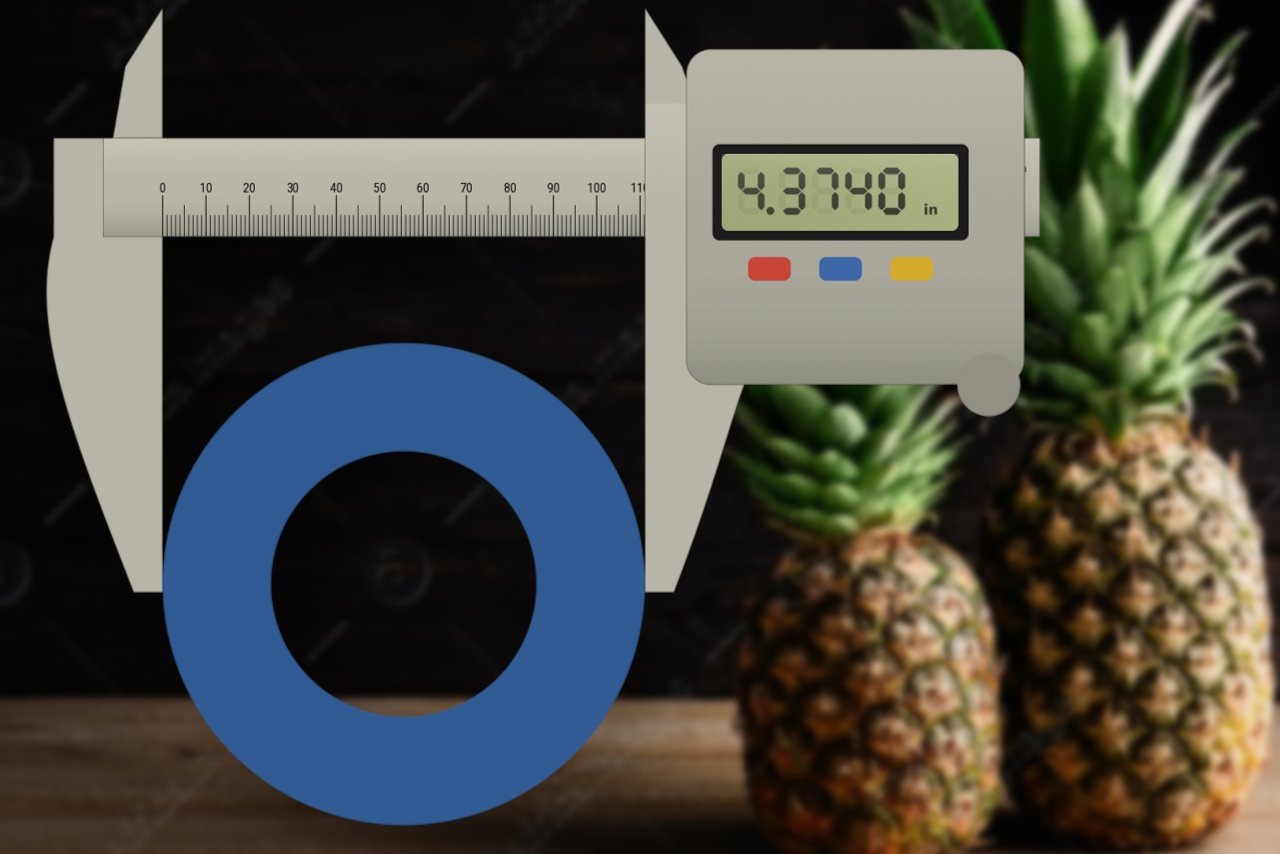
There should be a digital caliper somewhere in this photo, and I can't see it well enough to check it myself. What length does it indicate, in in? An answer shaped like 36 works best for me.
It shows 4.3740
